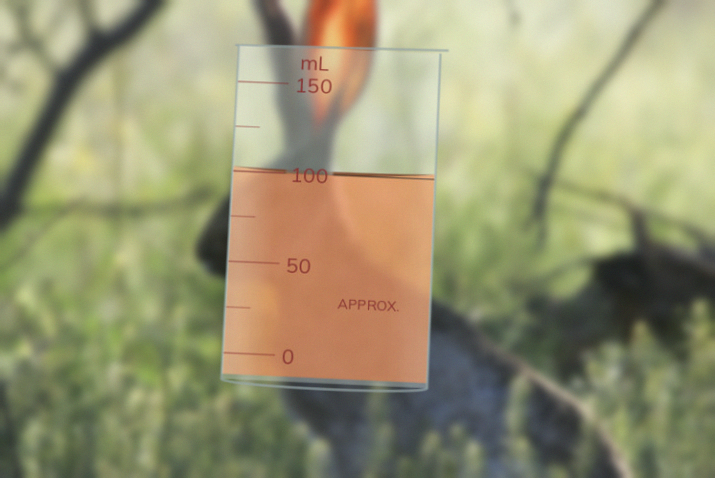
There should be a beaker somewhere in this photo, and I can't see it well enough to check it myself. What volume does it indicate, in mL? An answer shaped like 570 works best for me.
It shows 100
